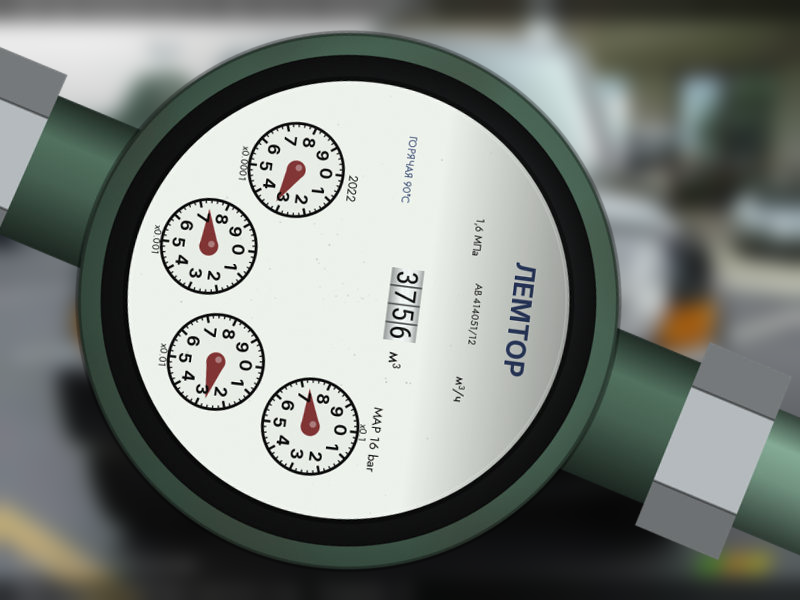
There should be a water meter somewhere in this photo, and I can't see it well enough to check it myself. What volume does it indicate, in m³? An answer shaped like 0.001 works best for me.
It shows 3756.7273
